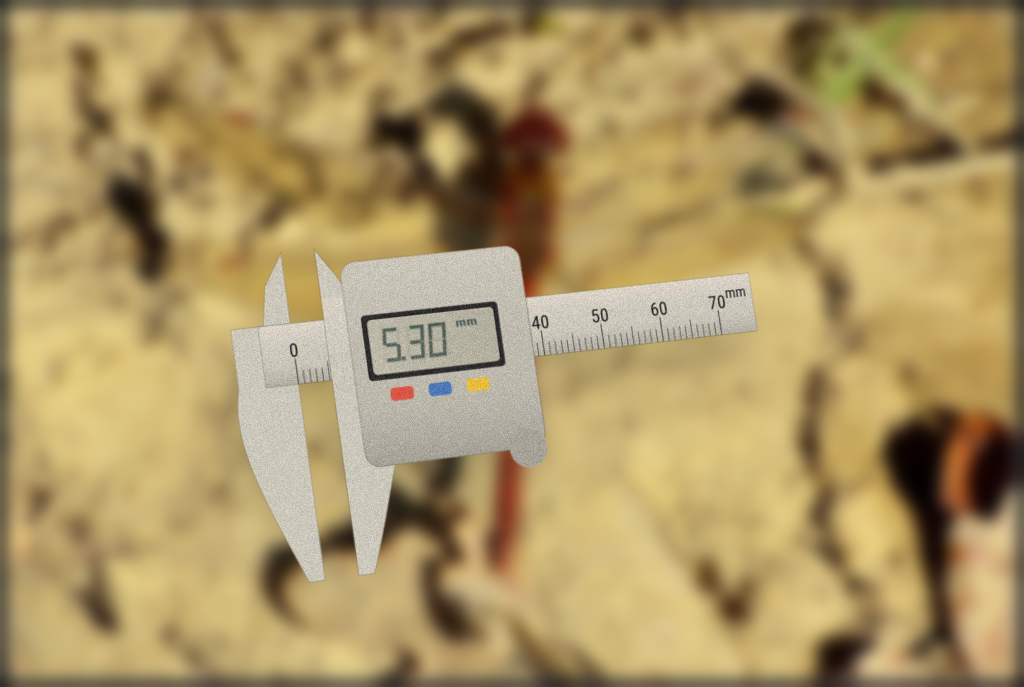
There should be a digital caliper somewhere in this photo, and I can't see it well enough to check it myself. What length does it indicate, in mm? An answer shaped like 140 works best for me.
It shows 5.30
